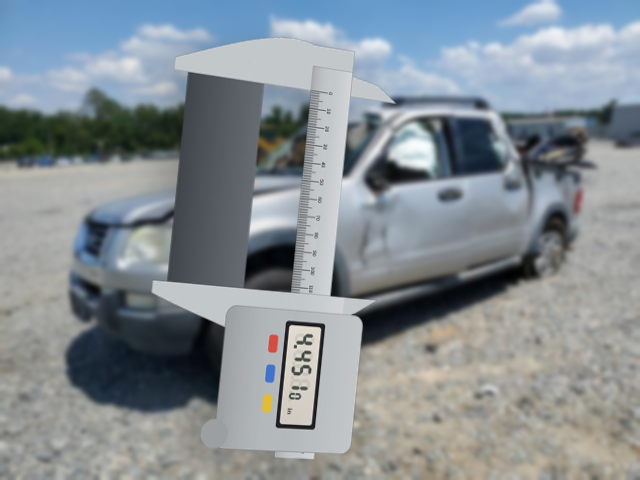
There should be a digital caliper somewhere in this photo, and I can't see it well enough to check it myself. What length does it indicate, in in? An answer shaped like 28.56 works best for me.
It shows 4.4510
